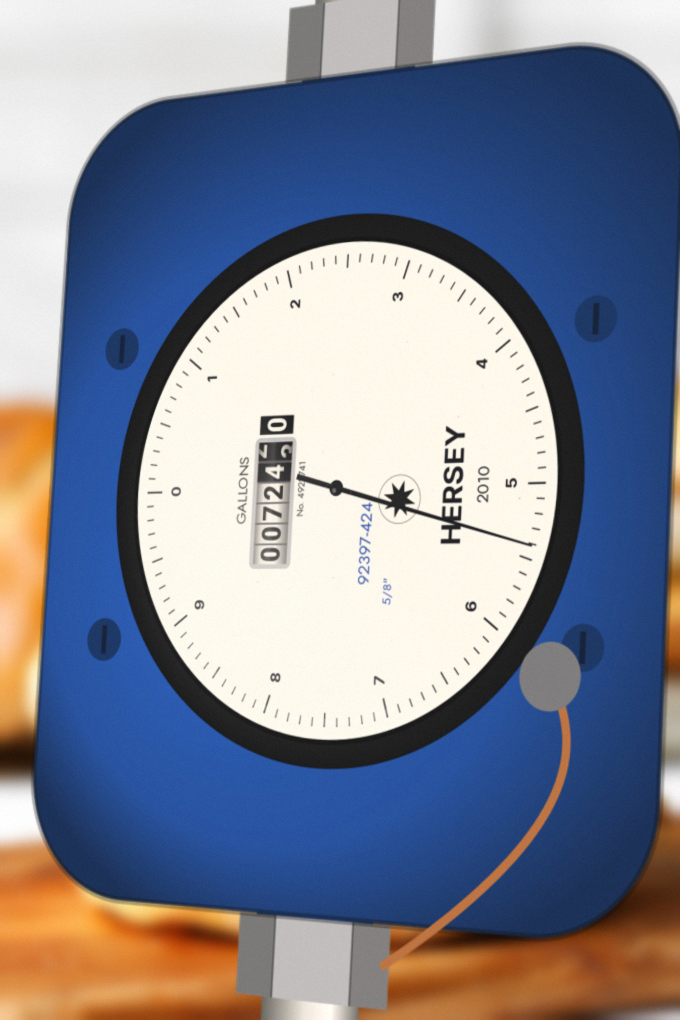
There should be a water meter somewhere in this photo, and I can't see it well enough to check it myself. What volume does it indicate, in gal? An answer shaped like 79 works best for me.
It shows 72425.4
